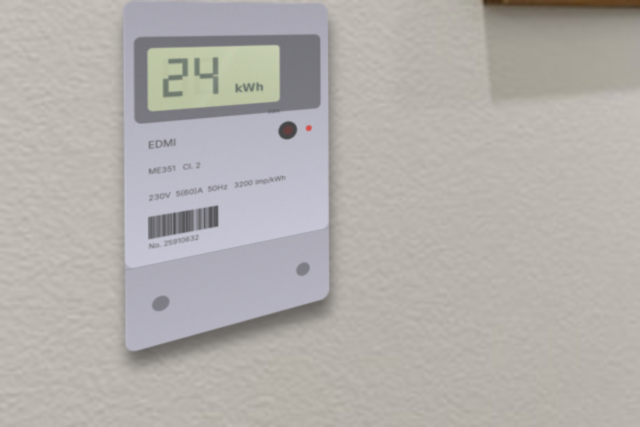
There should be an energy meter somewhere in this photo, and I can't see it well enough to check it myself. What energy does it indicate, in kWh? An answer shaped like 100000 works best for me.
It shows 24
